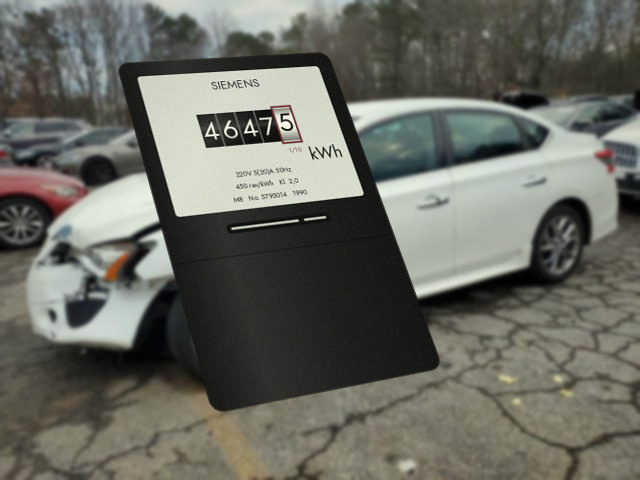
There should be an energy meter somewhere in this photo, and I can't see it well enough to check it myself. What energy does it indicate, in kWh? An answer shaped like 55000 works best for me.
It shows 4647.5
